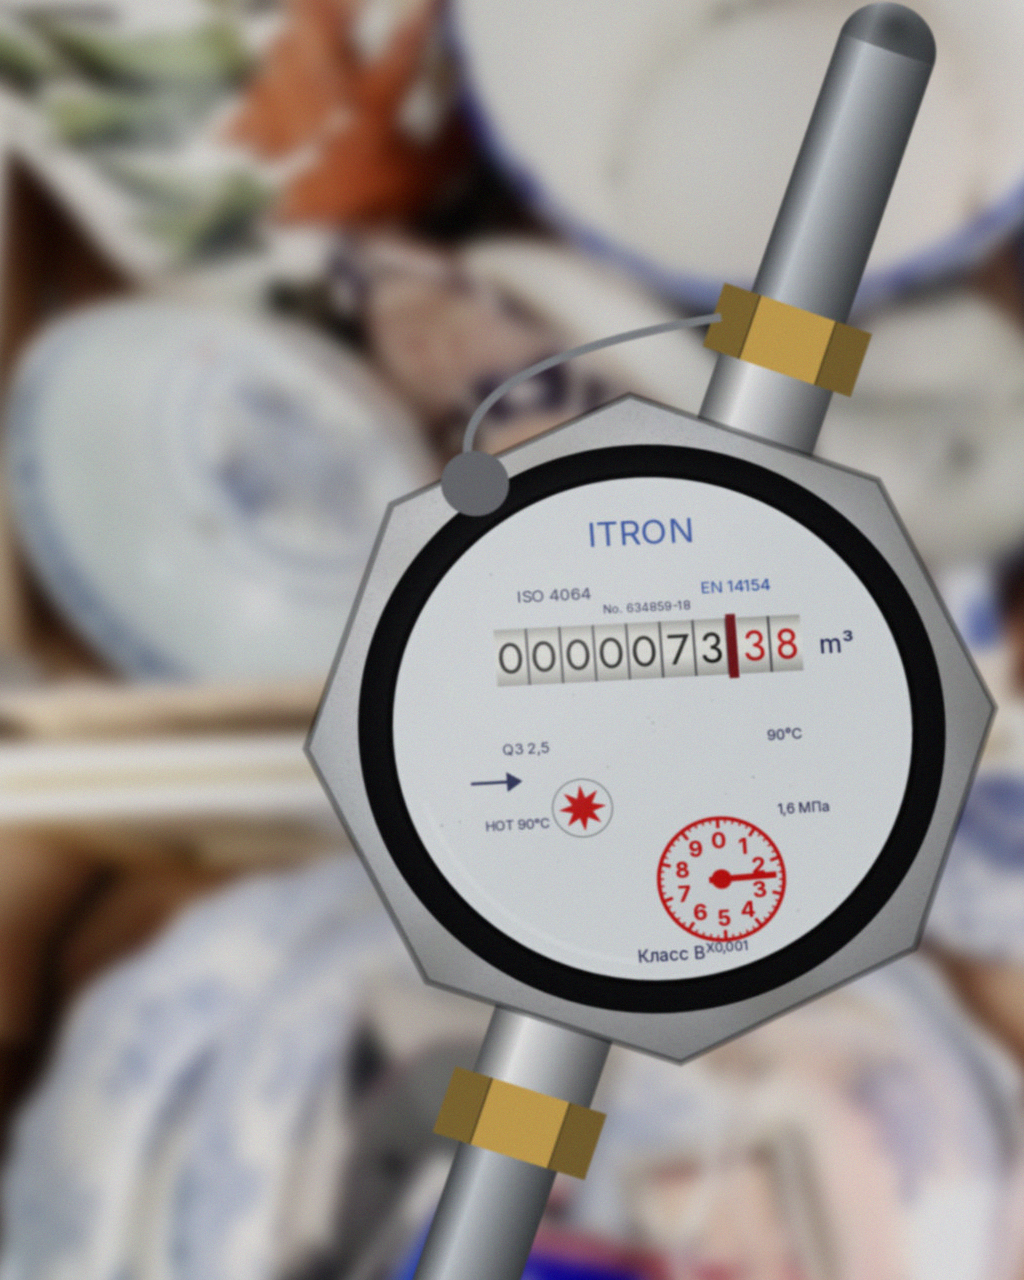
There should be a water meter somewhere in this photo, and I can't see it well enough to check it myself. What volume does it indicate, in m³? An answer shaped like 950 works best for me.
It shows 73.382
